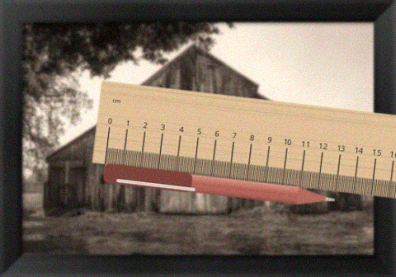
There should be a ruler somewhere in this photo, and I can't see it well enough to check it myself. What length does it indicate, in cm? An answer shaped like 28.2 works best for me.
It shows 13
